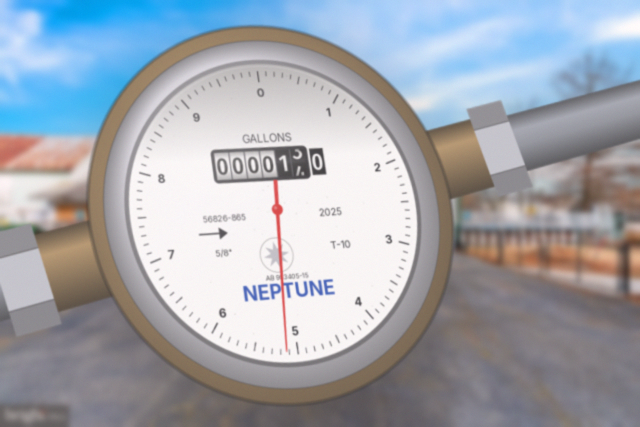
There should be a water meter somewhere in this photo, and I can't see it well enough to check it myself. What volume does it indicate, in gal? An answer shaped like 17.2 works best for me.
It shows 135.1
